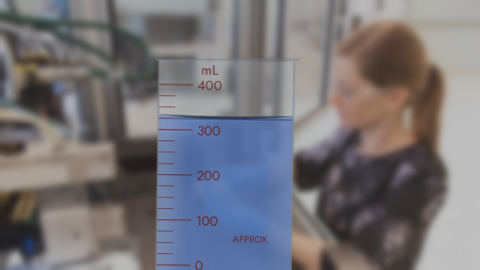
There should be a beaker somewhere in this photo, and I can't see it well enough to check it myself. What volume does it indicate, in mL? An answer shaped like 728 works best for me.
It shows 325
